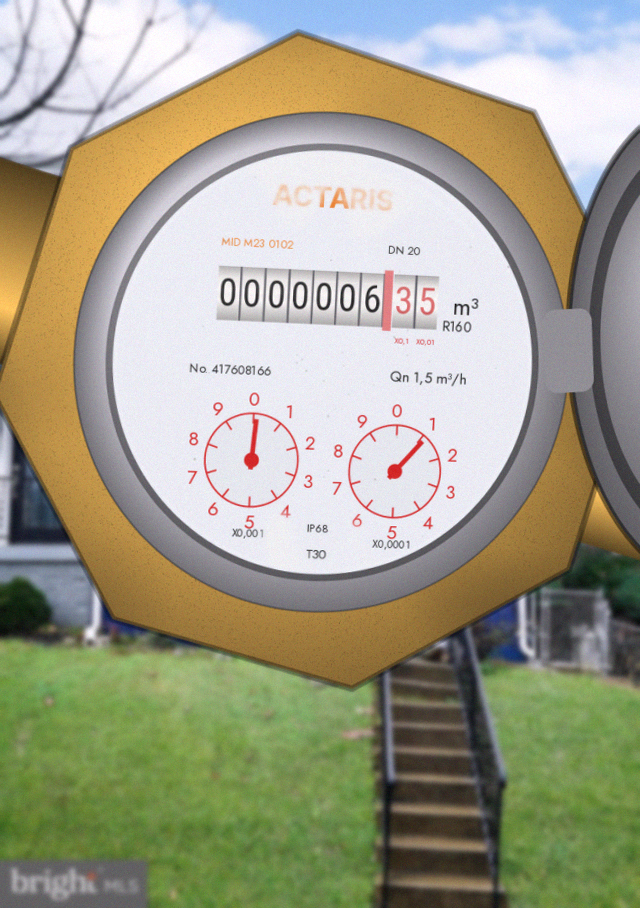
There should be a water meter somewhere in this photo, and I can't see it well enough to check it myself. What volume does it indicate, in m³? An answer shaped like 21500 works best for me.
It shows 6.3501
